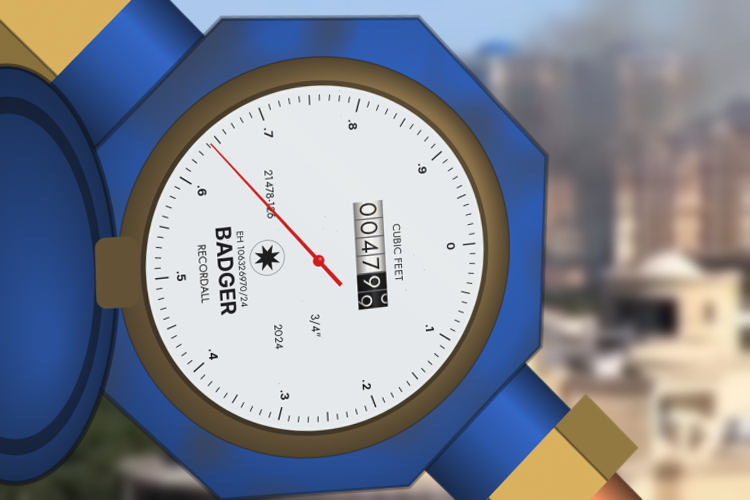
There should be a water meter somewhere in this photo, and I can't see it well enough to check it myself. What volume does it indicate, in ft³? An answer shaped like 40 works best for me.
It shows 4798.64
